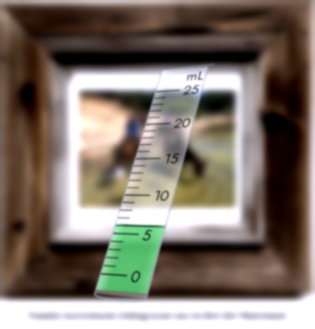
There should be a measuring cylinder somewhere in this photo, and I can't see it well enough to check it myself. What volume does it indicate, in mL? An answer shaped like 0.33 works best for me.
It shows 6
